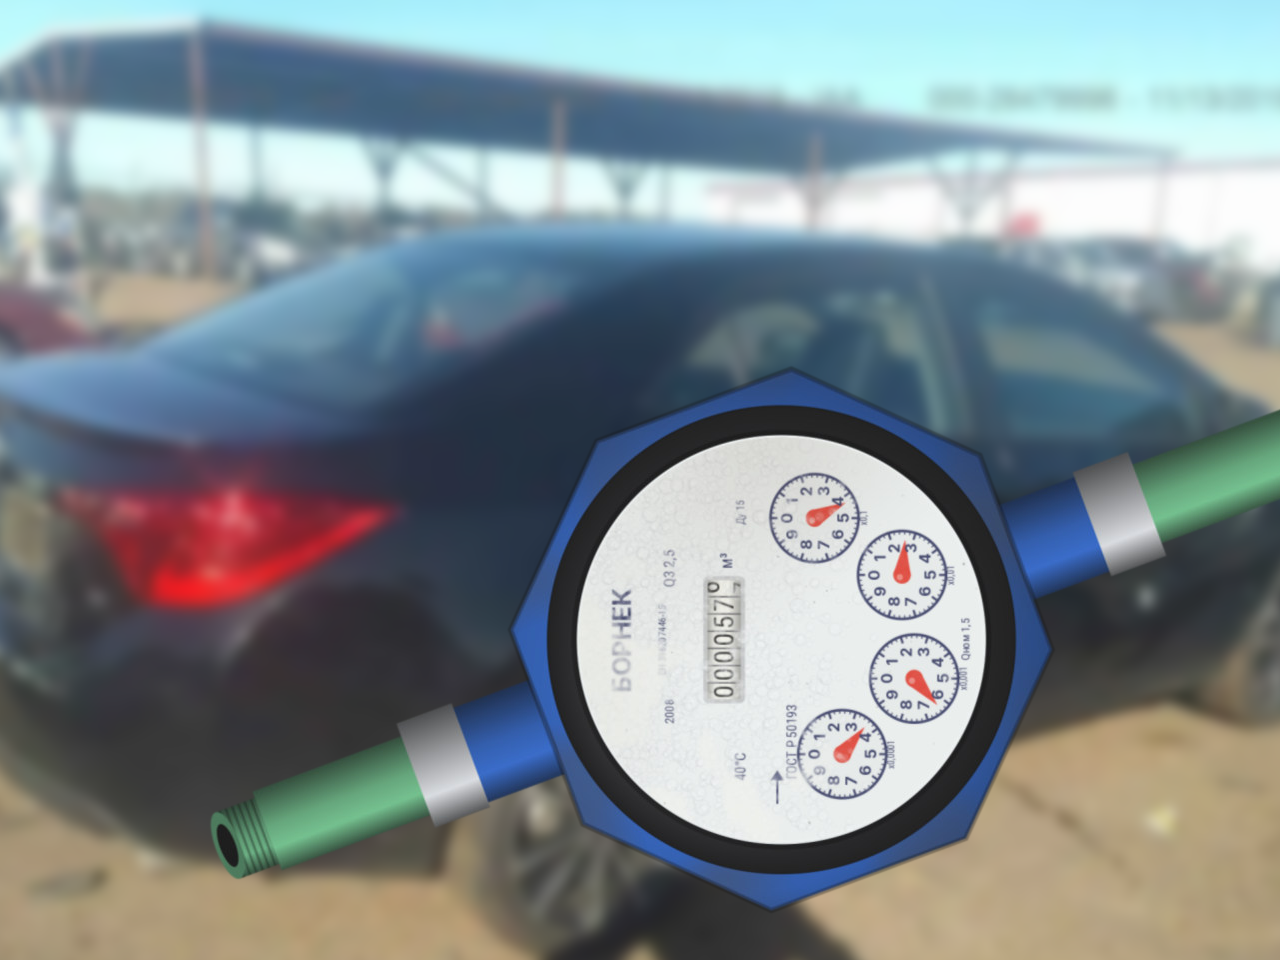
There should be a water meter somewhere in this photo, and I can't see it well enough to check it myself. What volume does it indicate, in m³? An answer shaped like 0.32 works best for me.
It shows 576.4263
